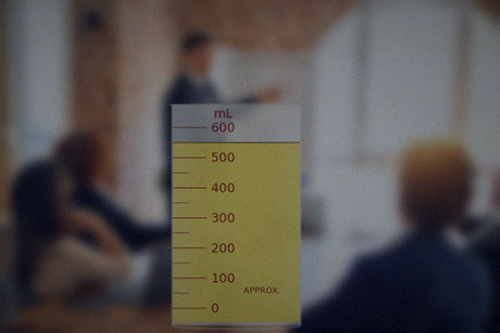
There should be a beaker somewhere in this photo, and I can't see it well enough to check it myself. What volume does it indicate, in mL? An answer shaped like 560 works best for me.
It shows 550
